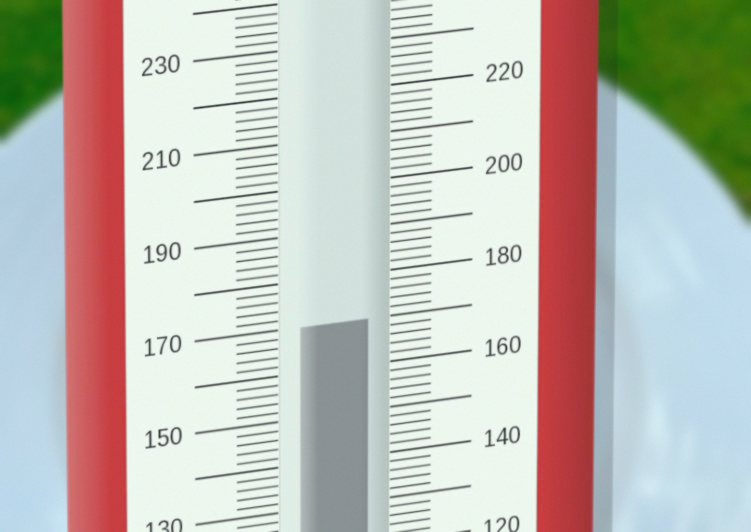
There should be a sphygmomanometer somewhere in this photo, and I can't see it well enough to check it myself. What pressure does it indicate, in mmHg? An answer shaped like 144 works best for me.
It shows 170
